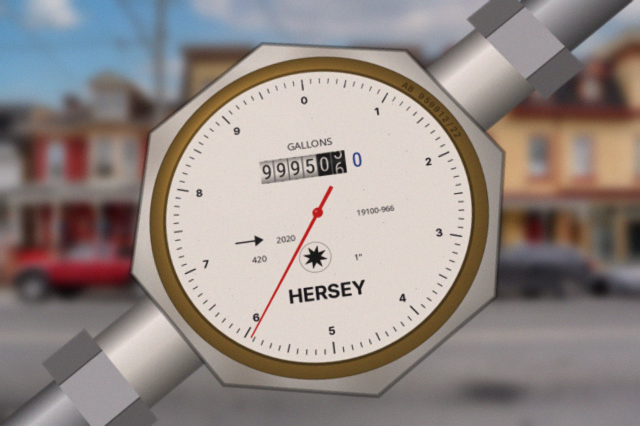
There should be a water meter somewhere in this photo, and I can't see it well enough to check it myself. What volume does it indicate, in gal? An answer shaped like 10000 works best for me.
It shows 9995055.9
